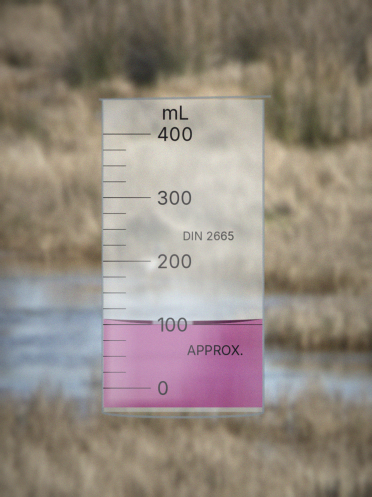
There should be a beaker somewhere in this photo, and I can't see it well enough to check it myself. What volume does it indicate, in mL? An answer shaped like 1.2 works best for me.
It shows 100
